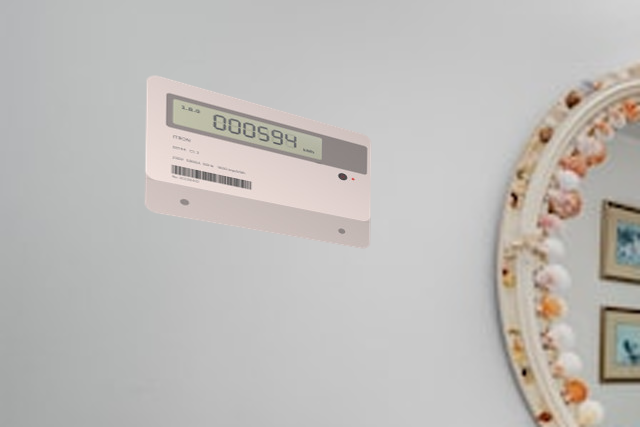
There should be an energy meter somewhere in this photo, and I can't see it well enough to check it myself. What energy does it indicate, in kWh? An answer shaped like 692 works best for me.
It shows 594
